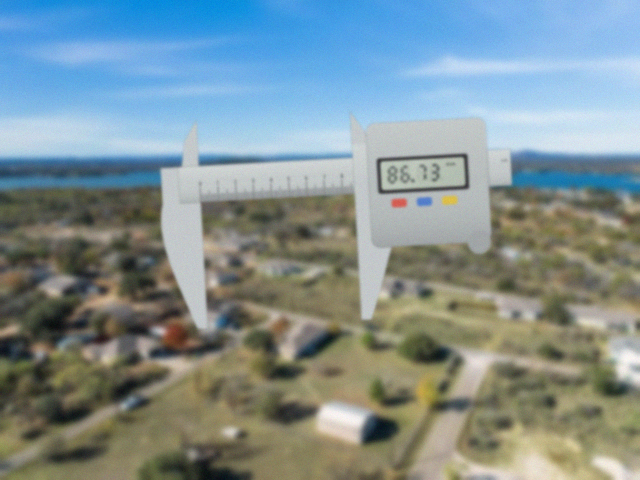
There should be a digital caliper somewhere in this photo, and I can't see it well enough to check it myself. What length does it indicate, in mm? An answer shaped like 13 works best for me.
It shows 86.73
